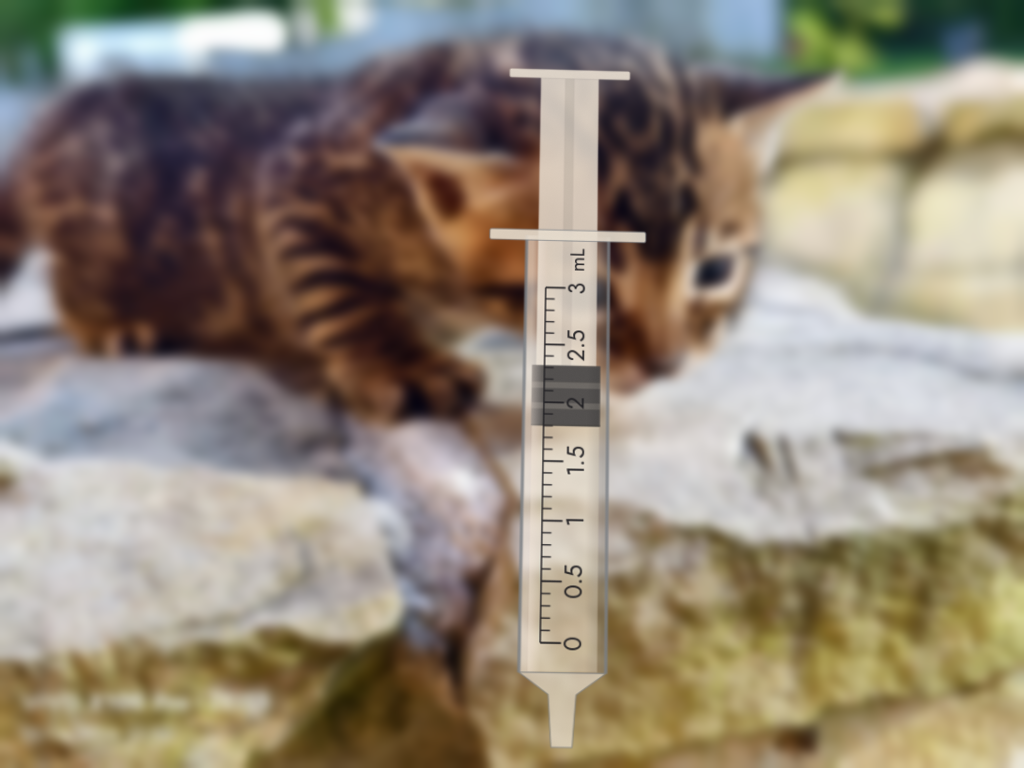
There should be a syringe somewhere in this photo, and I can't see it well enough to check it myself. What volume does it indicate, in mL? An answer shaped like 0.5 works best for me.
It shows 1.8
